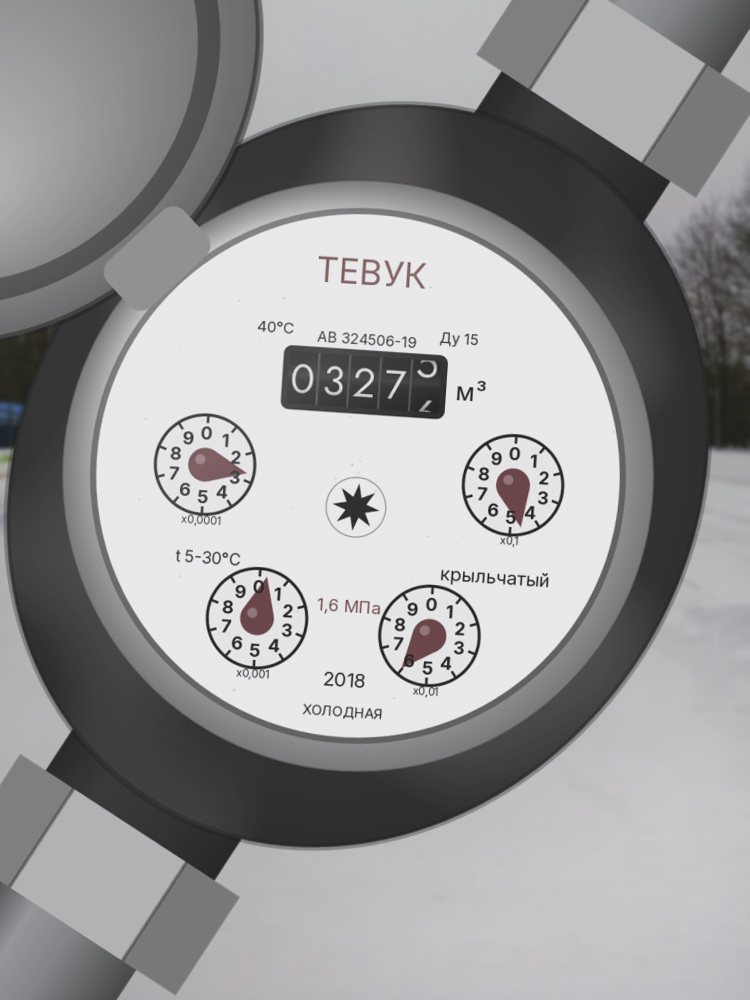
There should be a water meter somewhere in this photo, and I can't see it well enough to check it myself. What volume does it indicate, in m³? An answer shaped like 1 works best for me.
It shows 3275.4602
